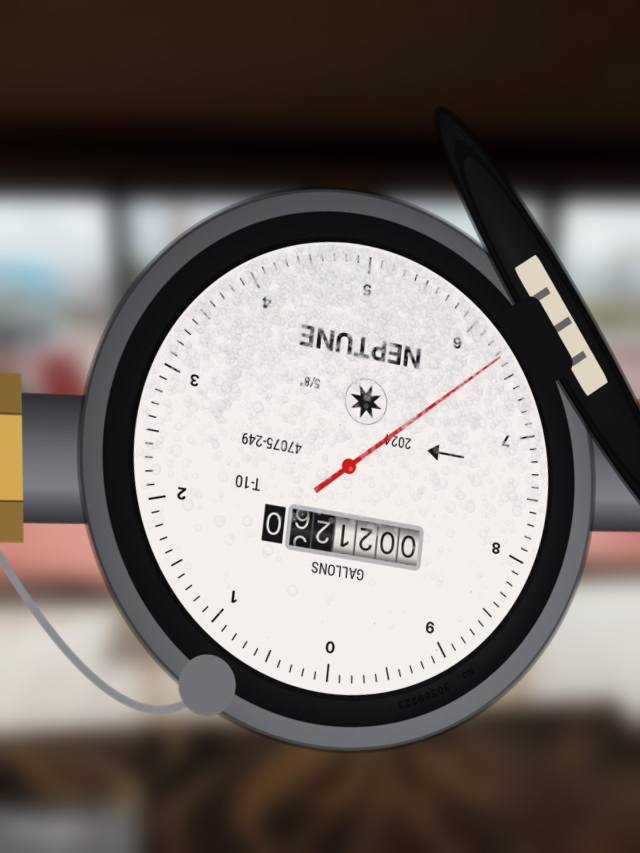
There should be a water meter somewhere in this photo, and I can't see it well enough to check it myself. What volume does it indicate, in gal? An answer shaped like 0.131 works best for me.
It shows 21256.3
